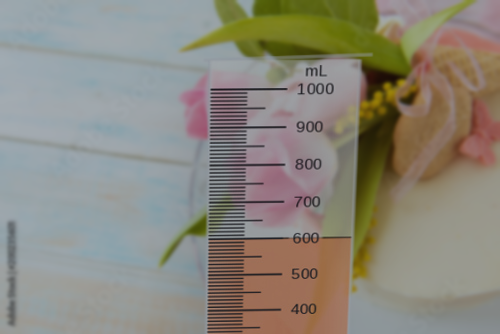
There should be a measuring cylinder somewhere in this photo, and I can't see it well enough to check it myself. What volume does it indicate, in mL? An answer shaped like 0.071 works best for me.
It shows 600
